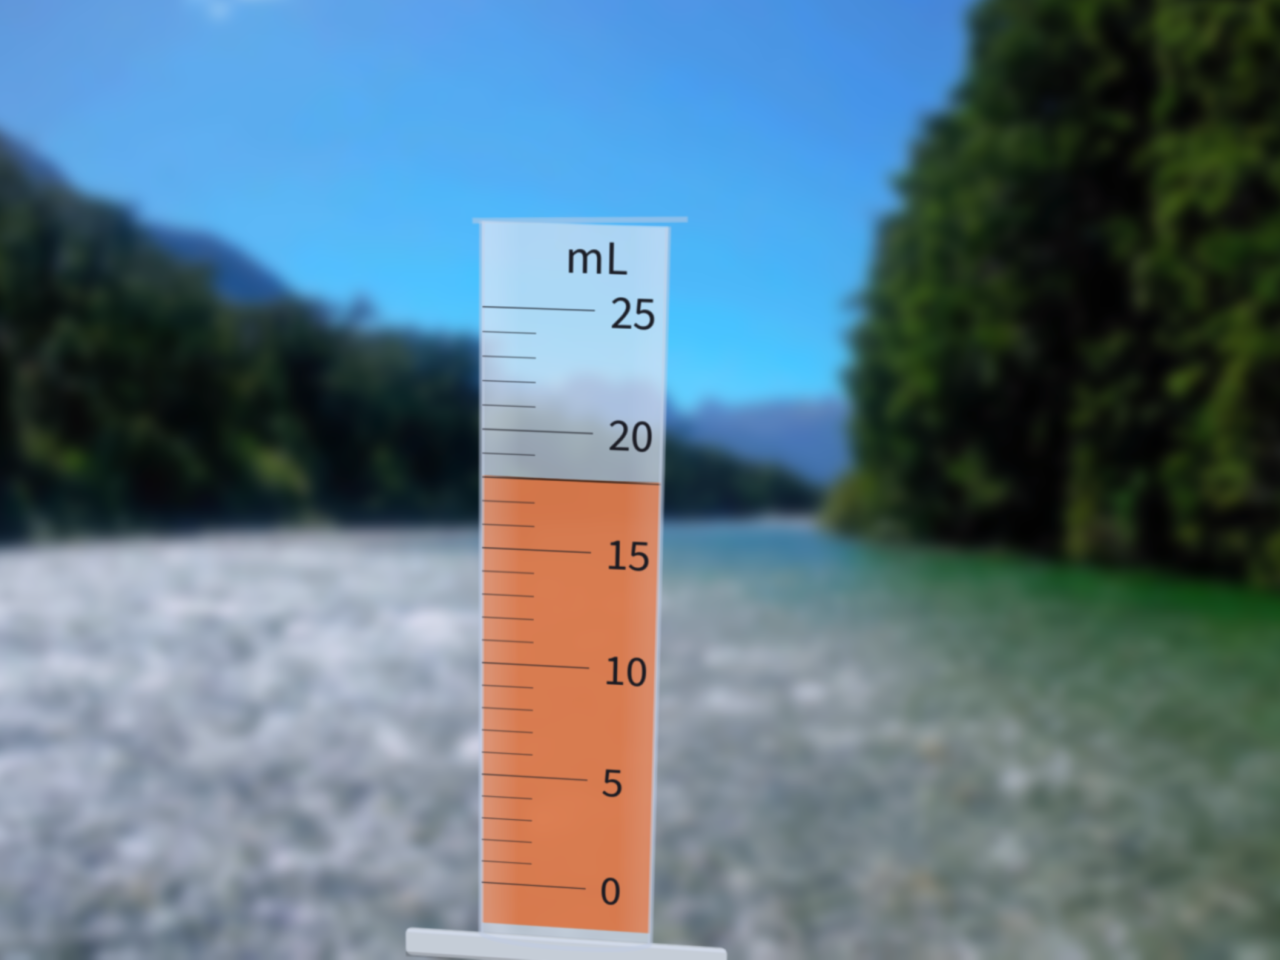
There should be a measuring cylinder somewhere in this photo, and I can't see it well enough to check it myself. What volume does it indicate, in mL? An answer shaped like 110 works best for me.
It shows 18
